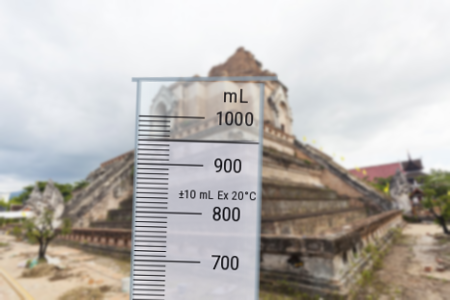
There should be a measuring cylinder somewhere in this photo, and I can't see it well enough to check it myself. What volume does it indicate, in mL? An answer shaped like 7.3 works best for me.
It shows 950
